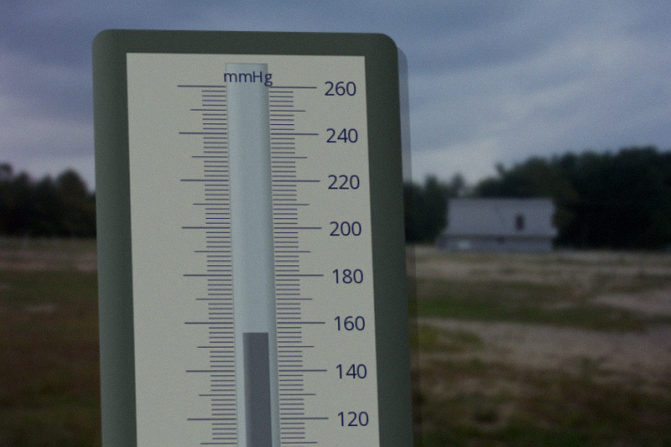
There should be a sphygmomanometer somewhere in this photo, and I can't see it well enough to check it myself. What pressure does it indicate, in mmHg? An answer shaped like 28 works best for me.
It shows 156
